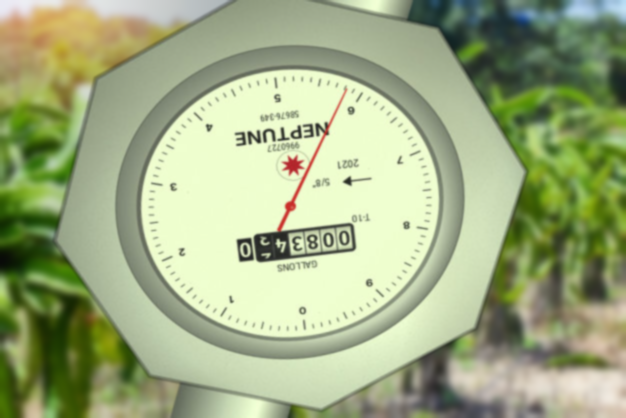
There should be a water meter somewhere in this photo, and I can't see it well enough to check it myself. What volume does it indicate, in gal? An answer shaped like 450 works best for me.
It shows 83425.8
